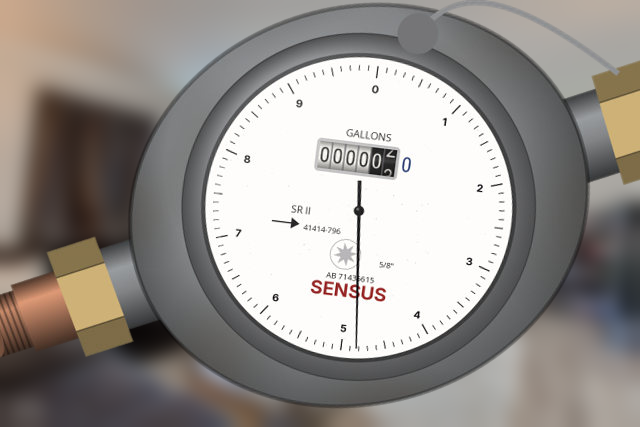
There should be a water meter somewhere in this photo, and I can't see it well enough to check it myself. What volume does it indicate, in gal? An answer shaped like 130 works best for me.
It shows 24.8
